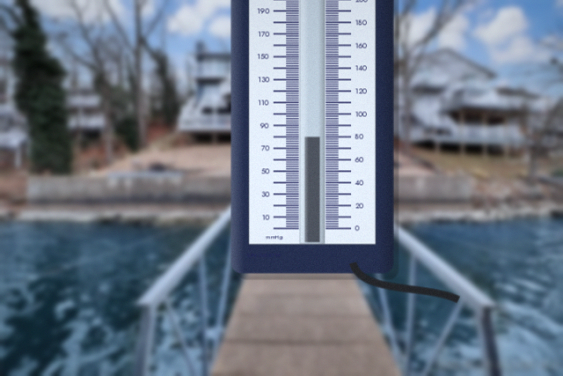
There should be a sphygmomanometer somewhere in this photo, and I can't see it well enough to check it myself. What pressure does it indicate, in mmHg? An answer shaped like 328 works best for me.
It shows 80
